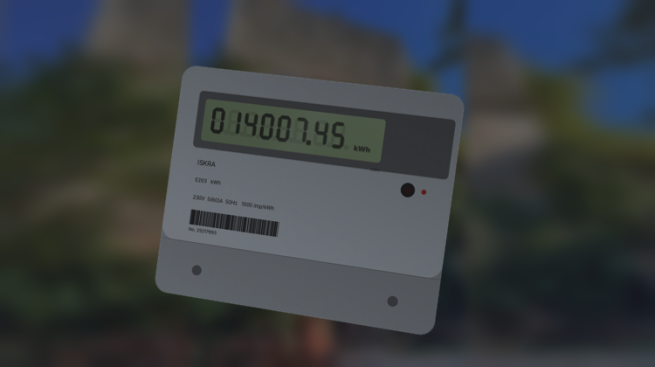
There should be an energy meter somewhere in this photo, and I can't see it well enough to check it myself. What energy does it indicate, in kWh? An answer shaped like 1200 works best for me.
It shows 14007.45
